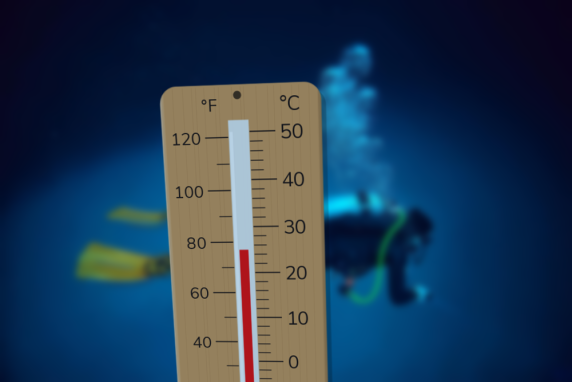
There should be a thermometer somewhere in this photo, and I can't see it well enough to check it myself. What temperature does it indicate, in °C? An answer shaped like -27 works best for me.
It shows 25
